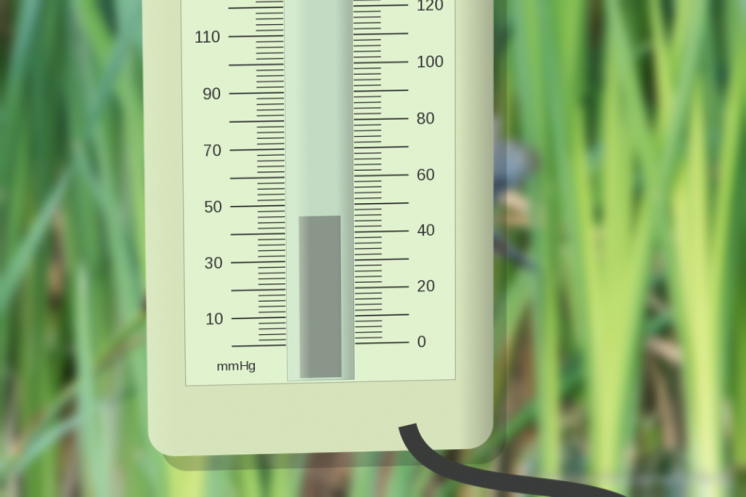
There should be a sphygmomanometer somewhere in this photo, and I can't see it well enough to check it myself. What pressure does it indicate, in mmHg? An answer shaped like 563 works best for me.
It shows 46
